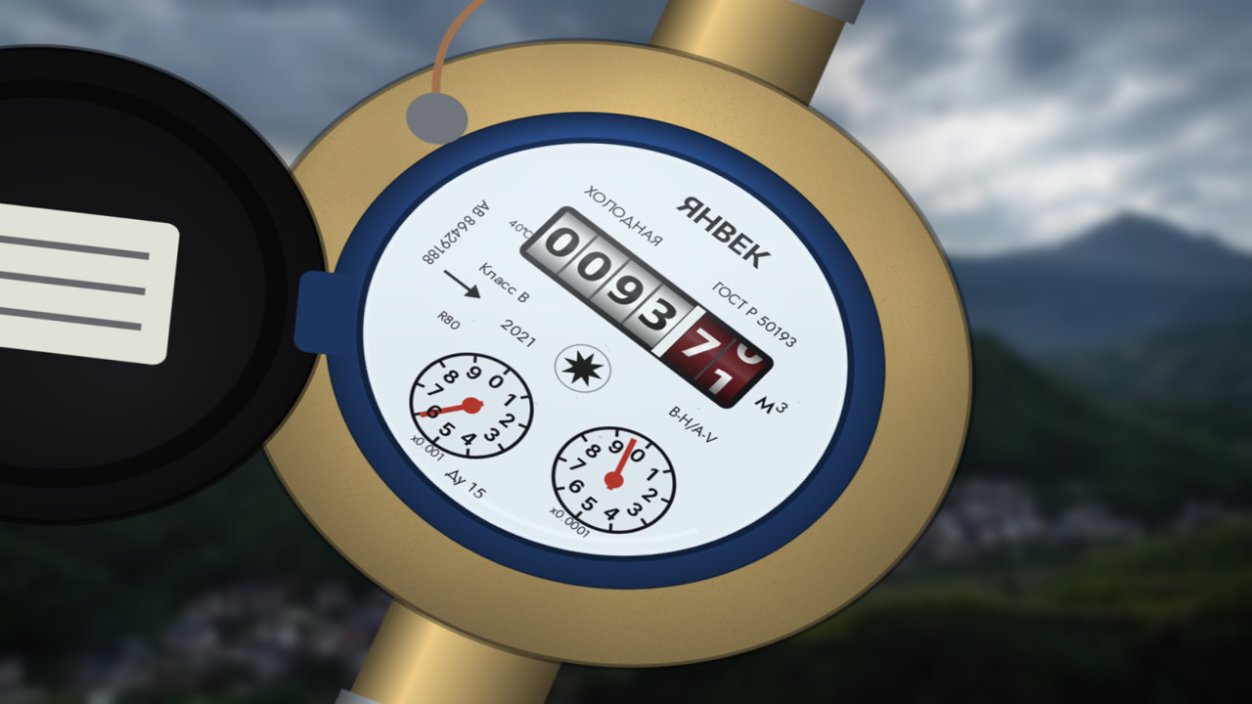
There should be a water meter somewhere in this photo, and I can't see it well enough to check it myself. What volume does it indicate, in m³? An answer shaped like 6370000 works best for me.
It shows 93.7059
